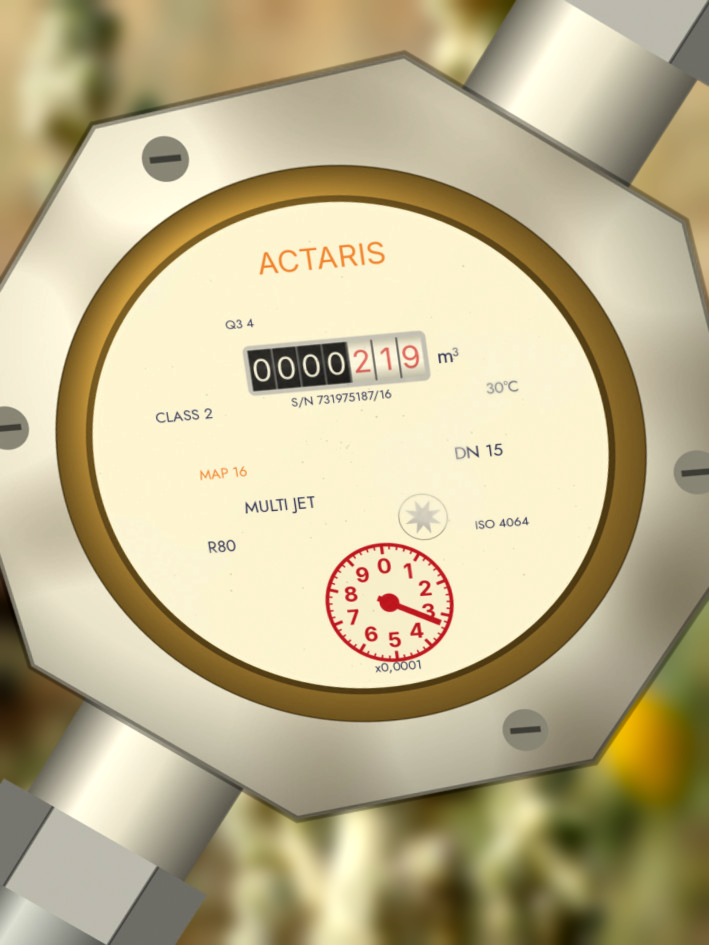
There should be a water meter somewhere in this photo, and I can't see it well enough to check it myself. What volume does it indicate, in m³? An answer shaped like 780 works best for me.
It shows 0.2193
